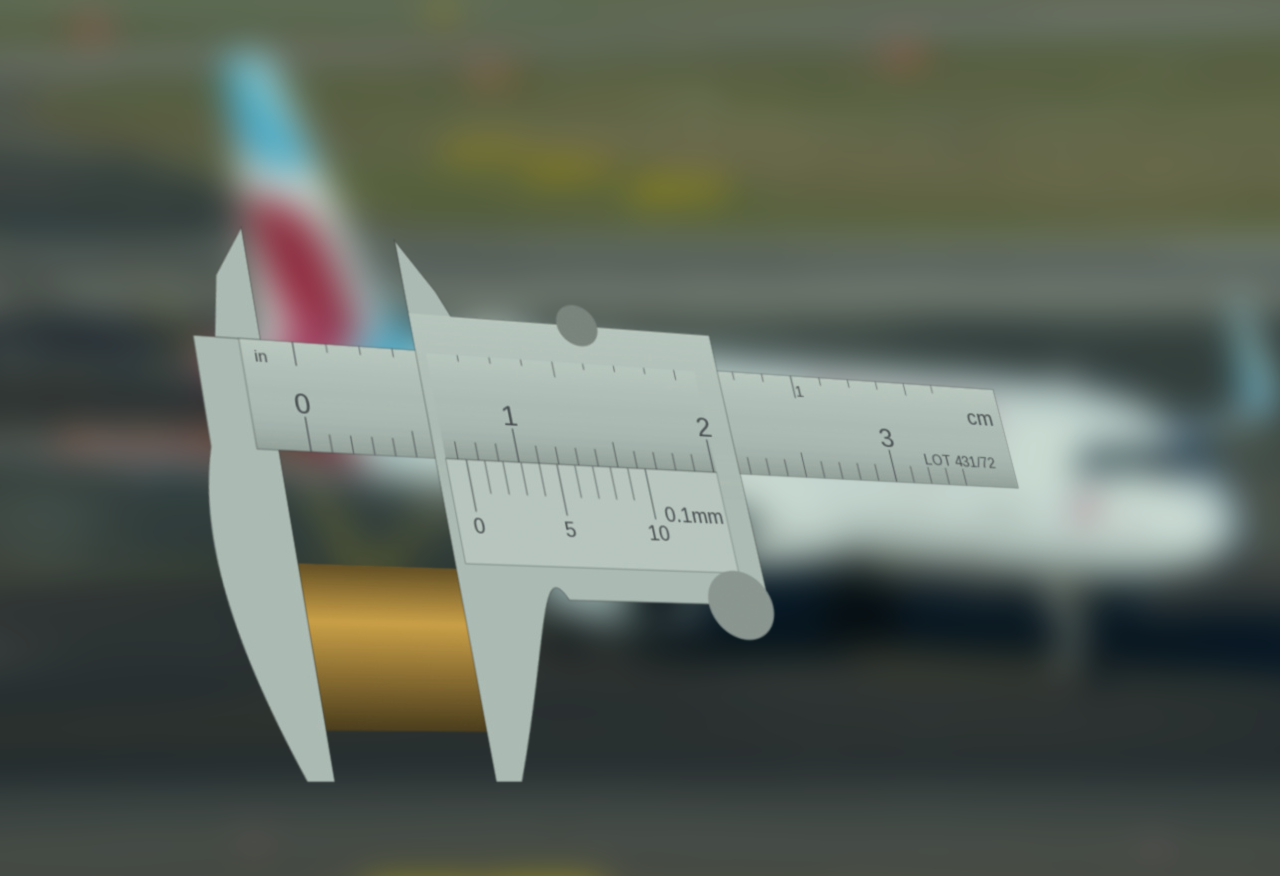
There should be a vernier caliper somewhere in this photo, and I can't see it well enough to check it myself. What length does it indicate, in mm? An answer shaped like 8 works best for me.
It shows 7.4
